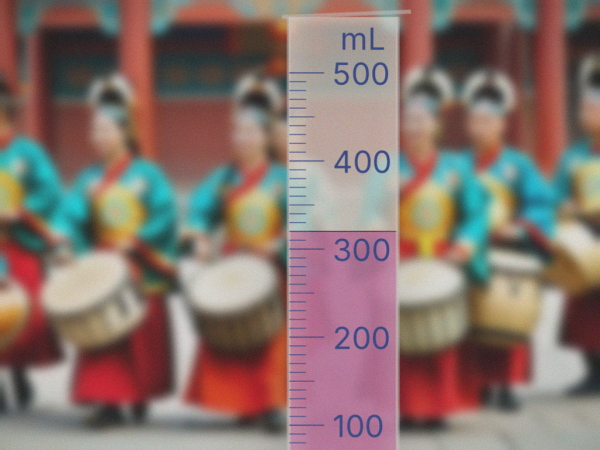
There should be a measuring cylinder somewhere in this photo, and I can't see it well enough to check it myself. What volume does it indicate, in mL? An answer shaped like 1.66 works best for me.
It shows 320
